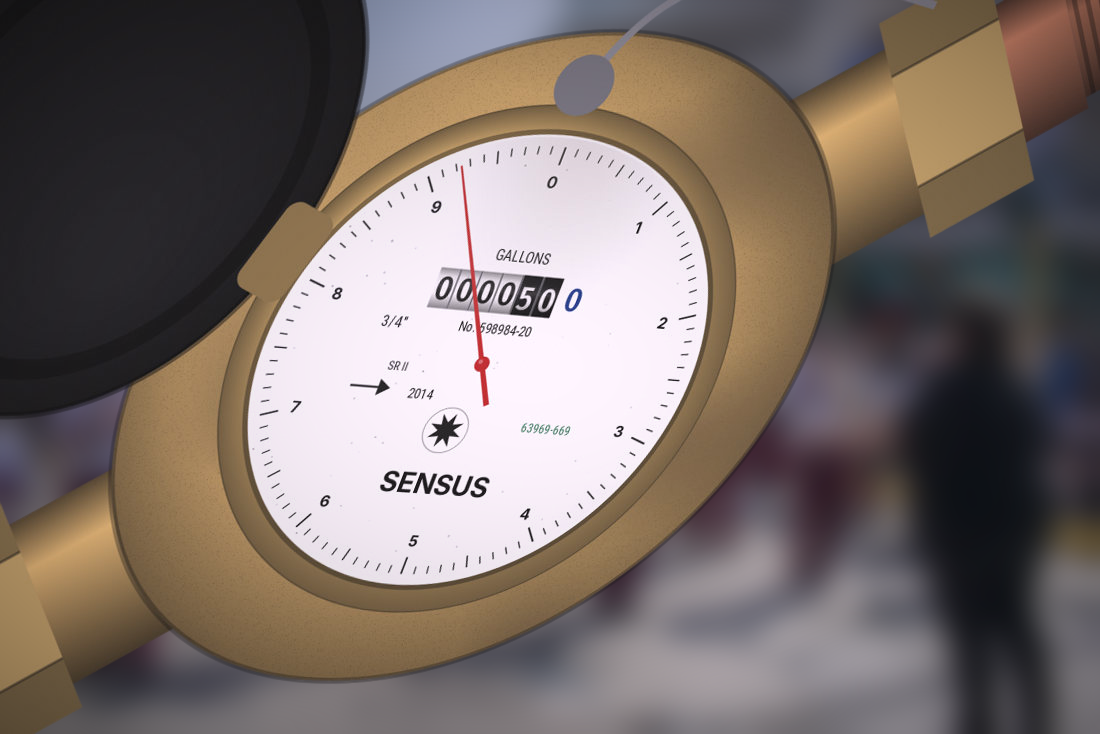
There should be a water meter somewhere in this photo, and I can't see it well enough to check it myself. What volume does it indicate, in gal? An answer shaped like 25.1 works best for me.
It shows 499.2
